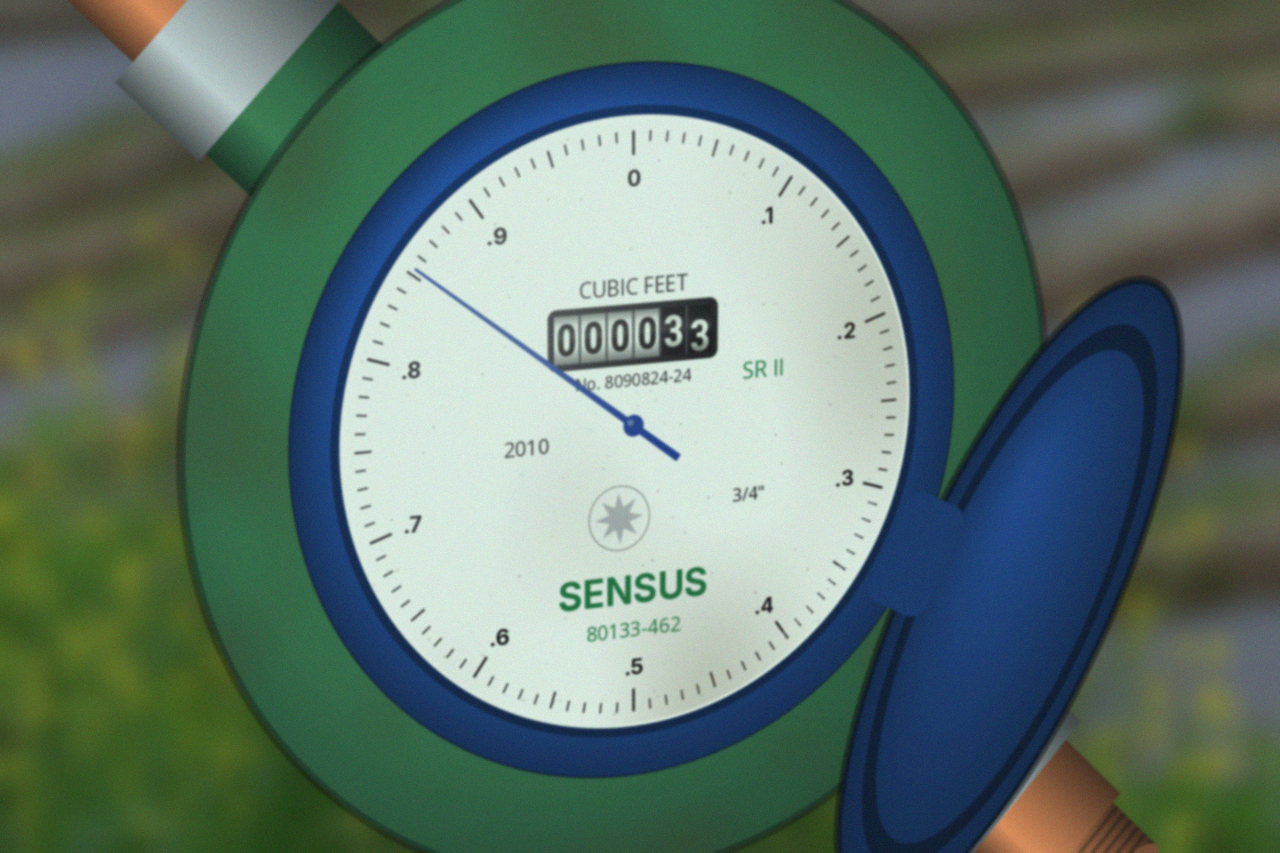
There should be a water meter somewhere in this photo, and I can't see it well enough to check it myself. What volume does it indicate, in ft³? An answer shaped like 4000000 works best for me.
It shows 32.85
